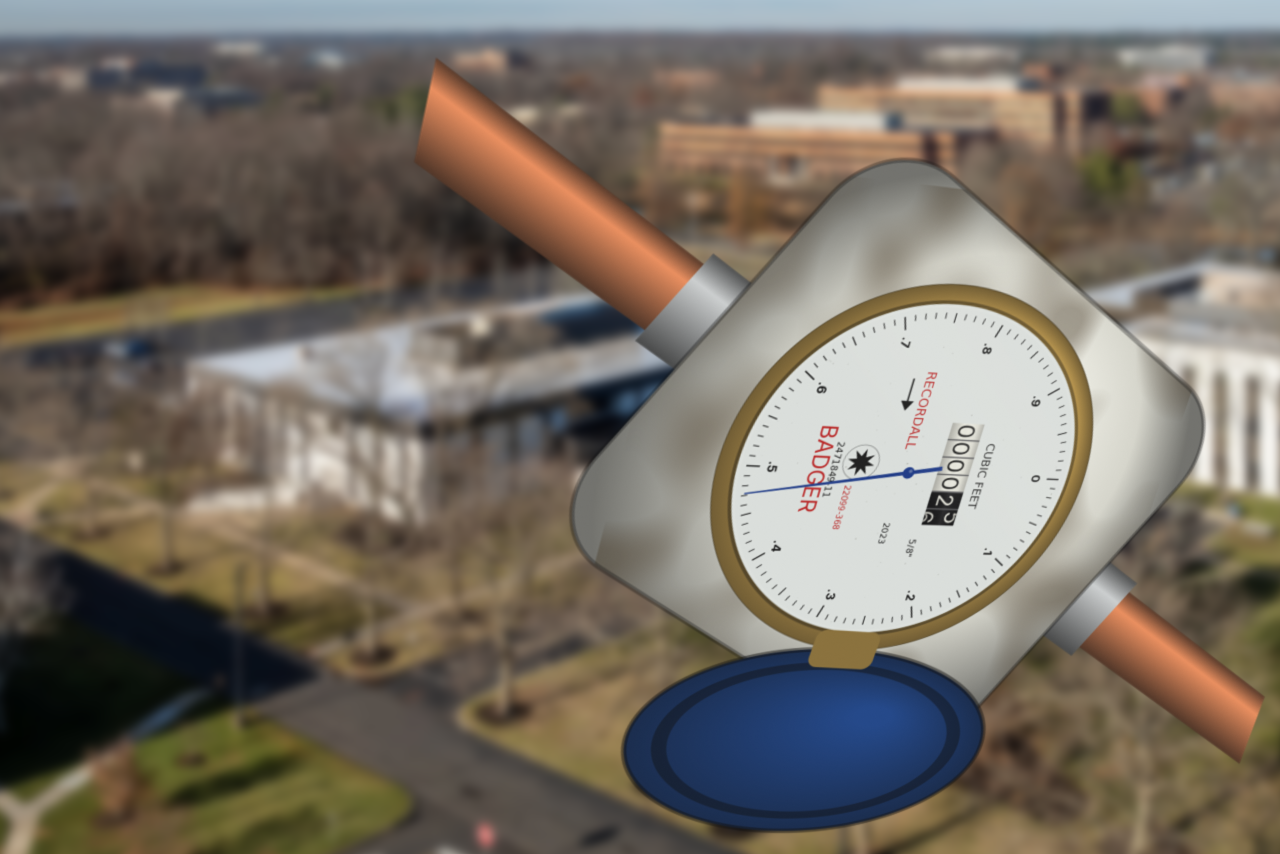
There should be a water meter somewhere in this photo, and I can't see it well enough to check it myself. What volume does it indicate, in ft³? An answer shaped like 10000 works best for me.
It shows 25.47
